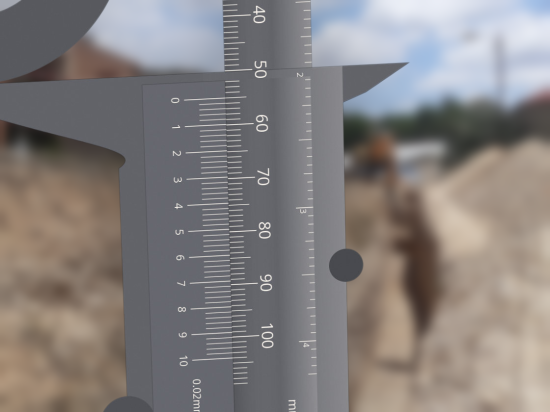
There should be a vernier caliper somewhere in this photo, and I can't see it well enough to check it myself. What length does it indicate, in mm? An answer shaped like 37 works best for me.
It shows 55.0
